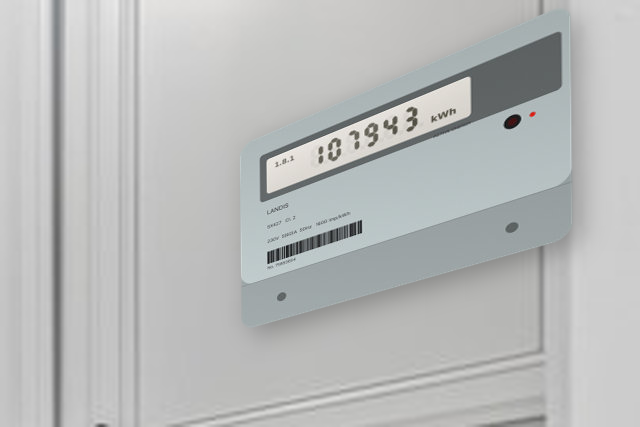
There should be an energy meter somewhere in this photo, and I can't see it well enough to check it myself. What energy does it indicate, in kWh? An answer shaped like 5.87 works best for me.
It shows 107943
